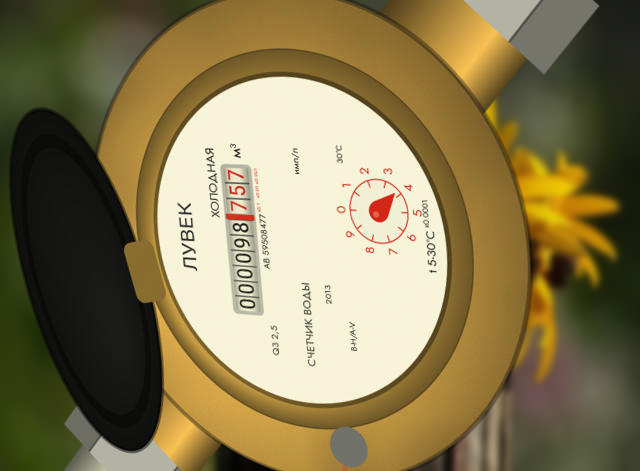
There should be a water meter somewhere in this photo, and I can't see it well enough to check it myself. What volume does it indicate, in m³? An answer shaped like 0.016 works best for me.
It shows 98.7573
